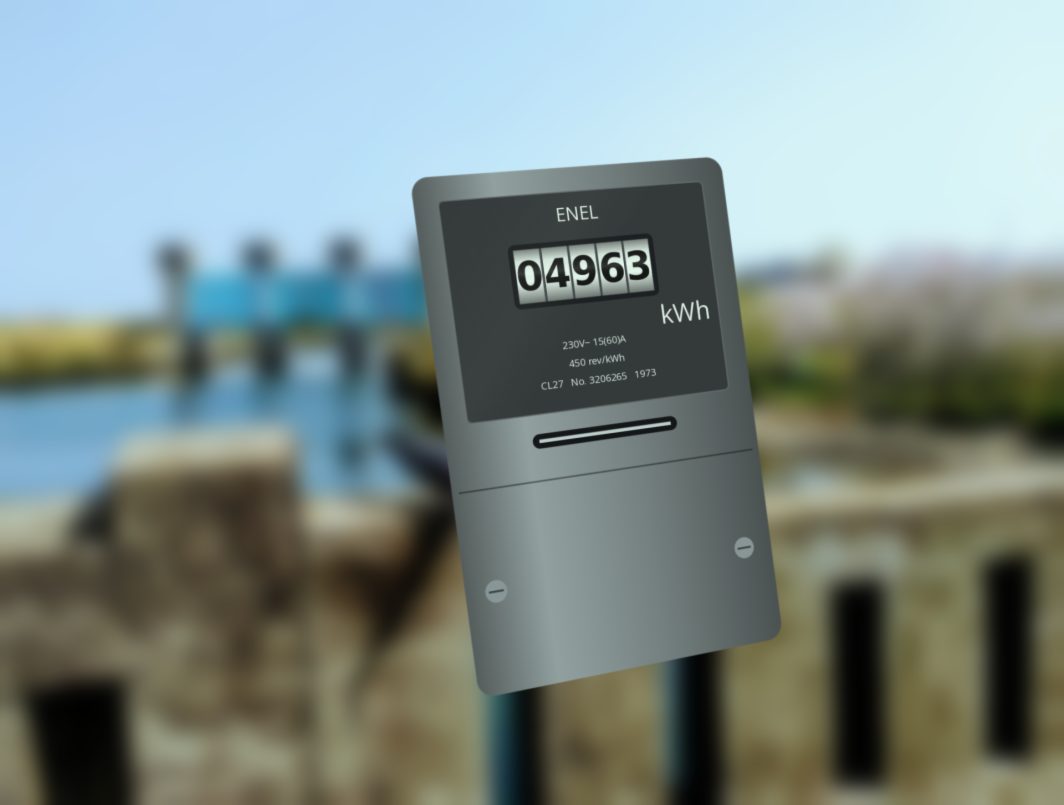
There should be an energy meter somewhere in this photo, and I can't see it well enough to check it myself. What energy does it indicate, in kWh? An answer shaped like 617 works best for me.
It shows 4963
